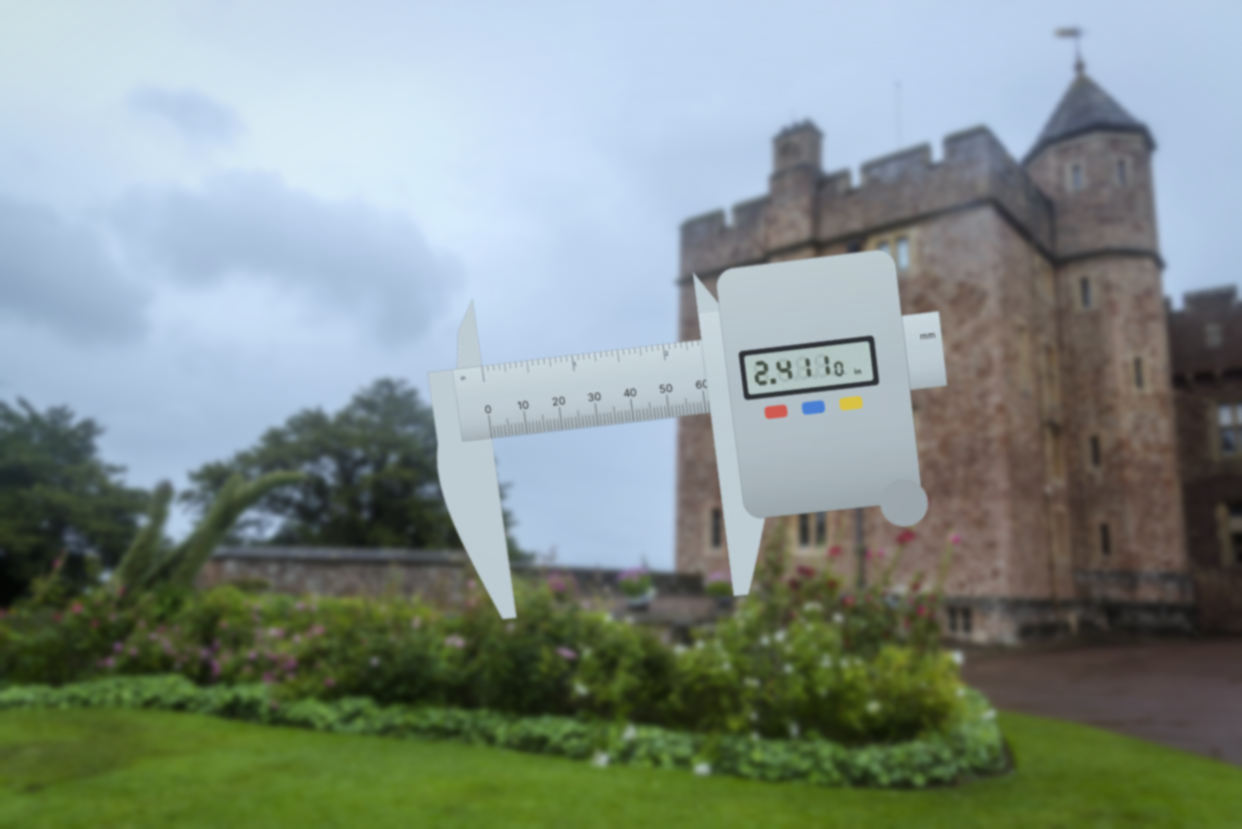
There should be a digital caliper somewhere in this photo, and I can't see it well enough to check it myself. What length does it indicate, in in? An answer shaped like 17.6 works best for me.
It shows 2.4110
